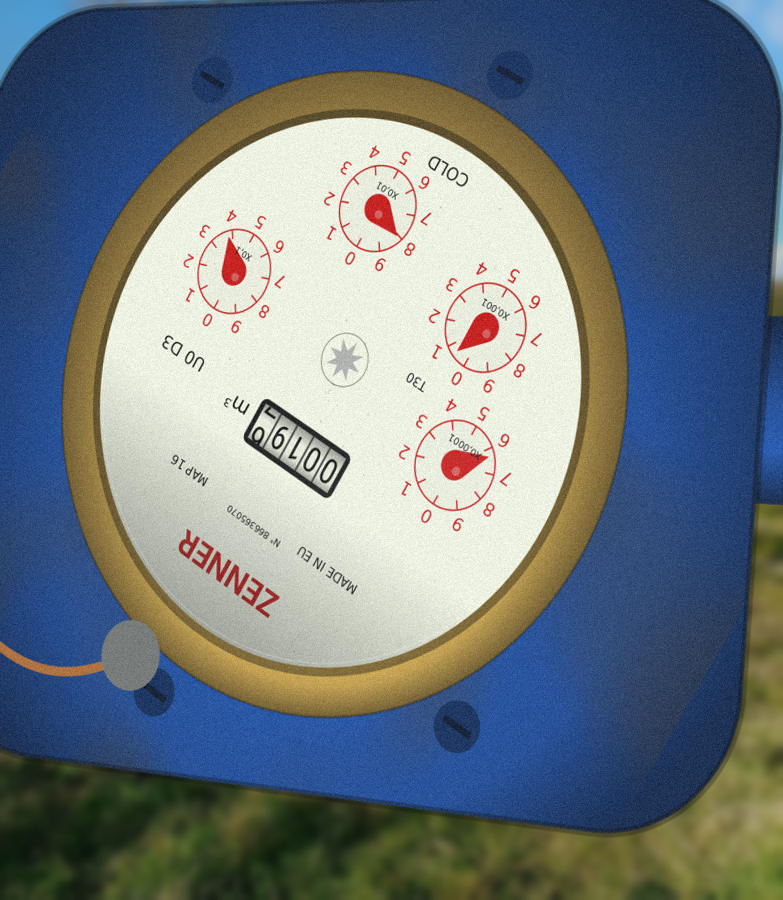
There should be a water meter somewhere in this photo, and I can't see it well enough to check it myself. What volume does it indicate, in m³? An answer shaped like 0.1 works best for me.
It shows 196.3806
